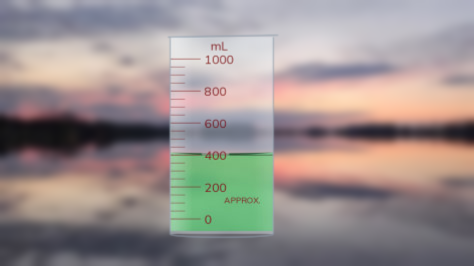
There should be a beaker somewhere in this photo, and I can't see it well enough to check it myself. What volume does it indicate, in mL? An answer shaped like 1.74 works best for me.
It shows 400
